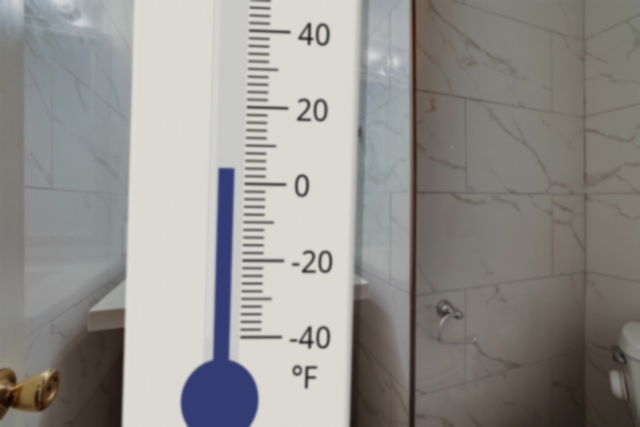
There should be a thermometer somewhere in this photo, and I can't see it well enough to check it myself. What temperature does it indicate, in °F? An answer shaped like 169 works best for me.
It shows 4
